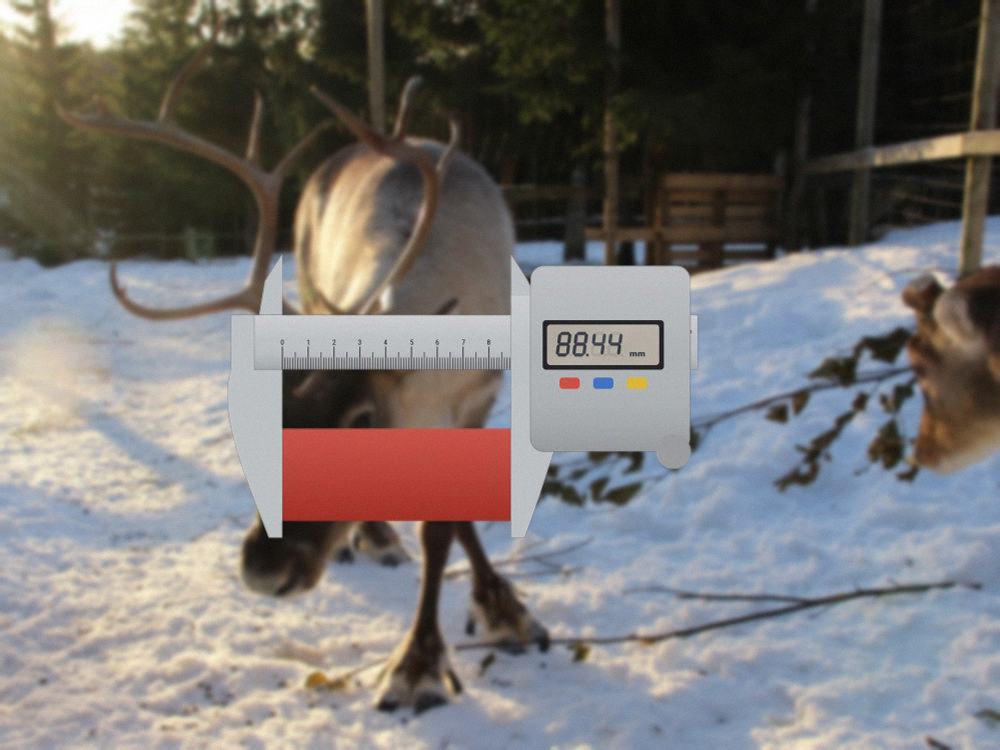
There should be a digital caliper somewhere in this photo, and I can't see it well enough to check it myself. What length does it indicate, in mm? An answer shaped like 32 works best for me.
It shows 88.44
